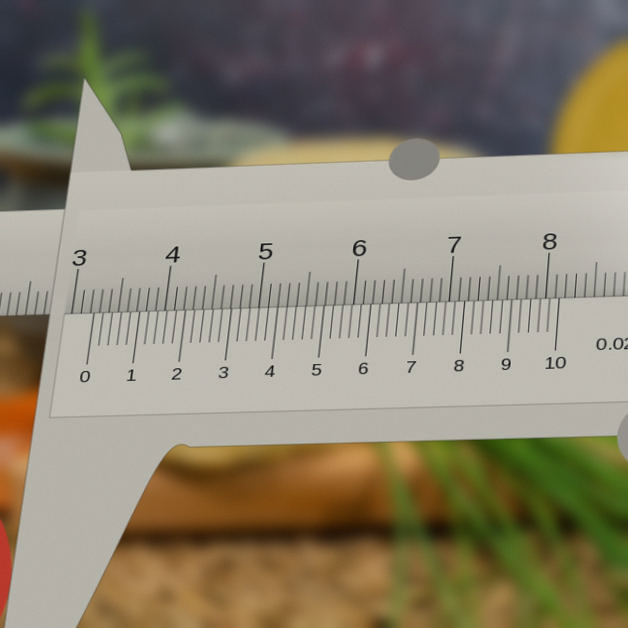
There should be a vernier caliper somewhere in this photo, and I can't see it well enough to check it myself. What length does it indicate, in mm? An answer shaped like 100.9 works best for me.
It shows 32.4
